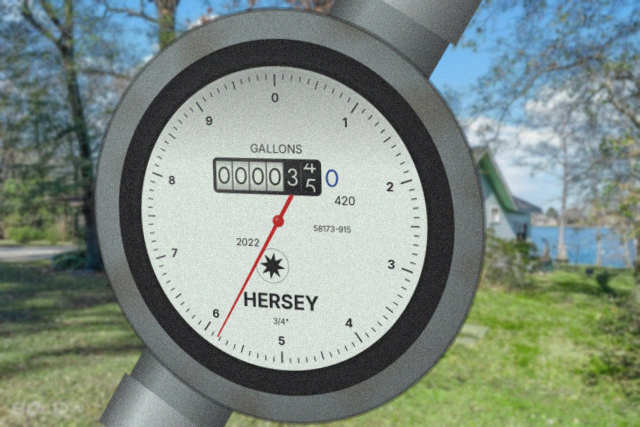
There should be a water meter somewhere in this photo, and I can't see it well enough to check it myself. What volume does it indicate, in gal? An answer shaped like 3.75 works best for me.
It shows 345.8
